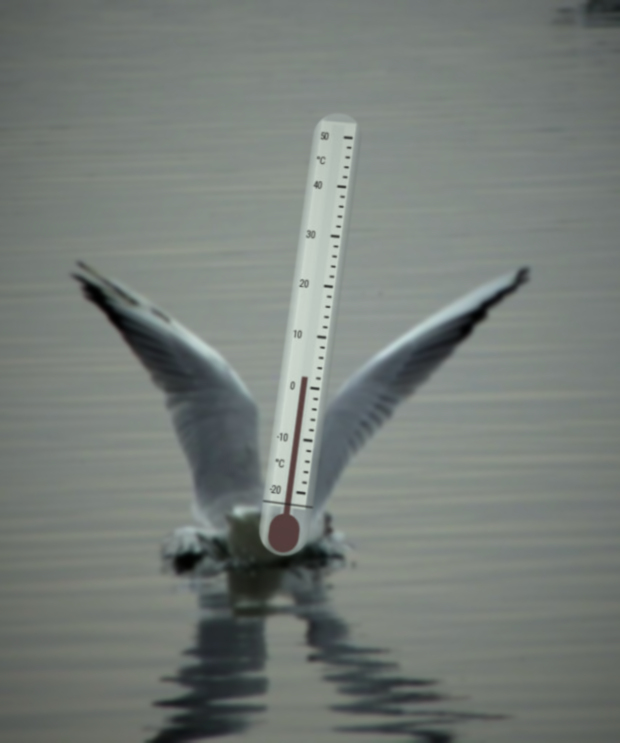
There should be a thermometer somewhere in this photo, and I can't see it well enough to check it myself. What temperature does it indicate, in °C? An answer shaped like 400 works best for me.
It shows 2
